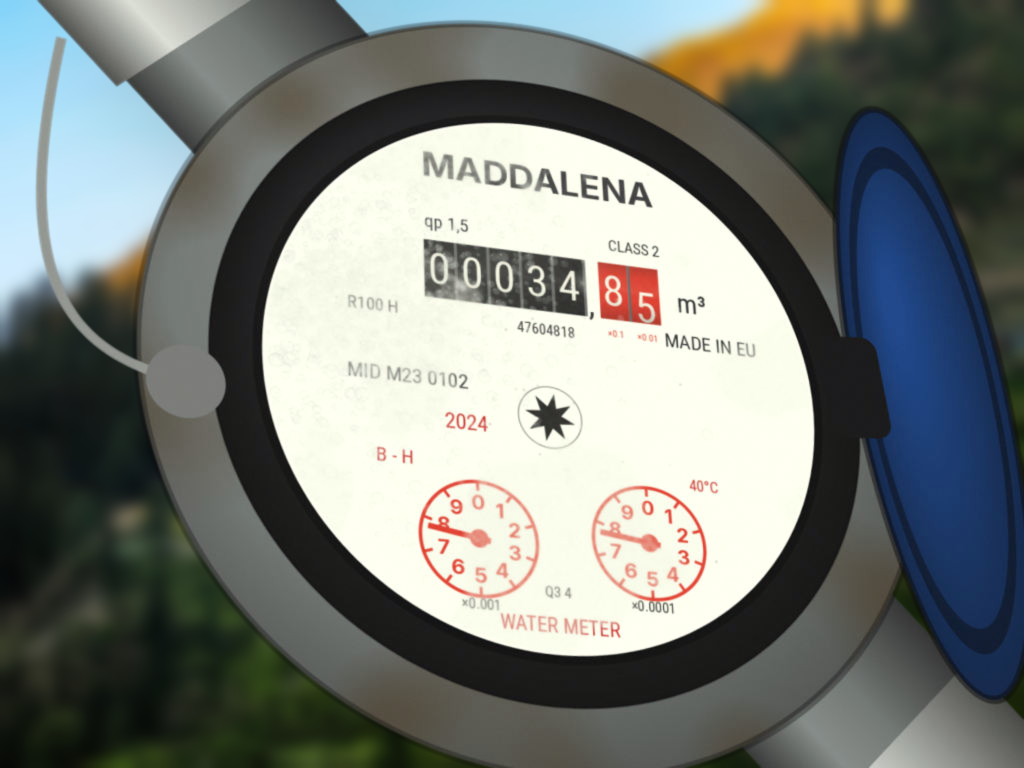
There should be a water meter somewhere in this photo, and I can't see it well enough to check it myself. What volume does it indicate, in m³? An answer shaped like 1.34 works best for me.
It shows 34.8477
